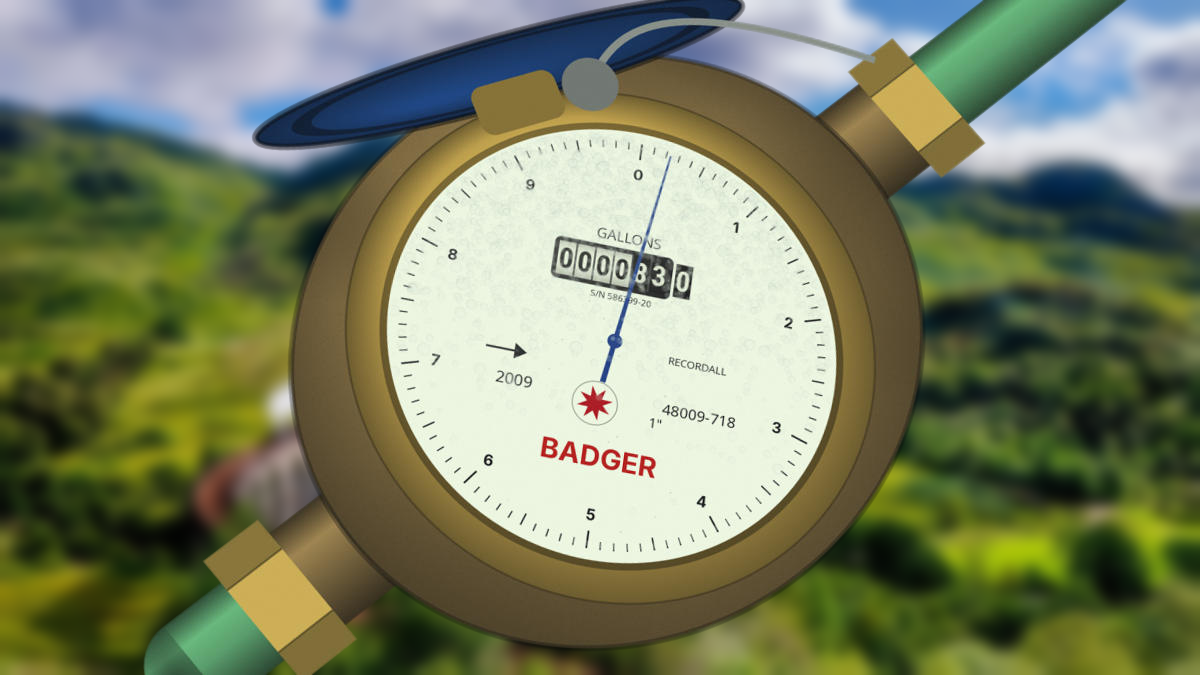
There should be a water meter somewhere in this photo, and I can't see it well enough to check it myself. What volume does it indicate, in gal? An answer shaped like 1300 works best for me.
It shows 830.2
